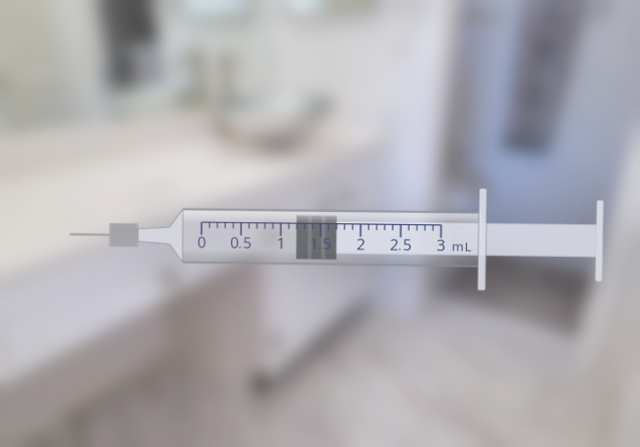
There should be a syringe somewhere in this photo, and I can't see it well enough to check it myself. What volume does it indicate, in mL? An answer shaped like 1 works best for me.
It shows 1.2
